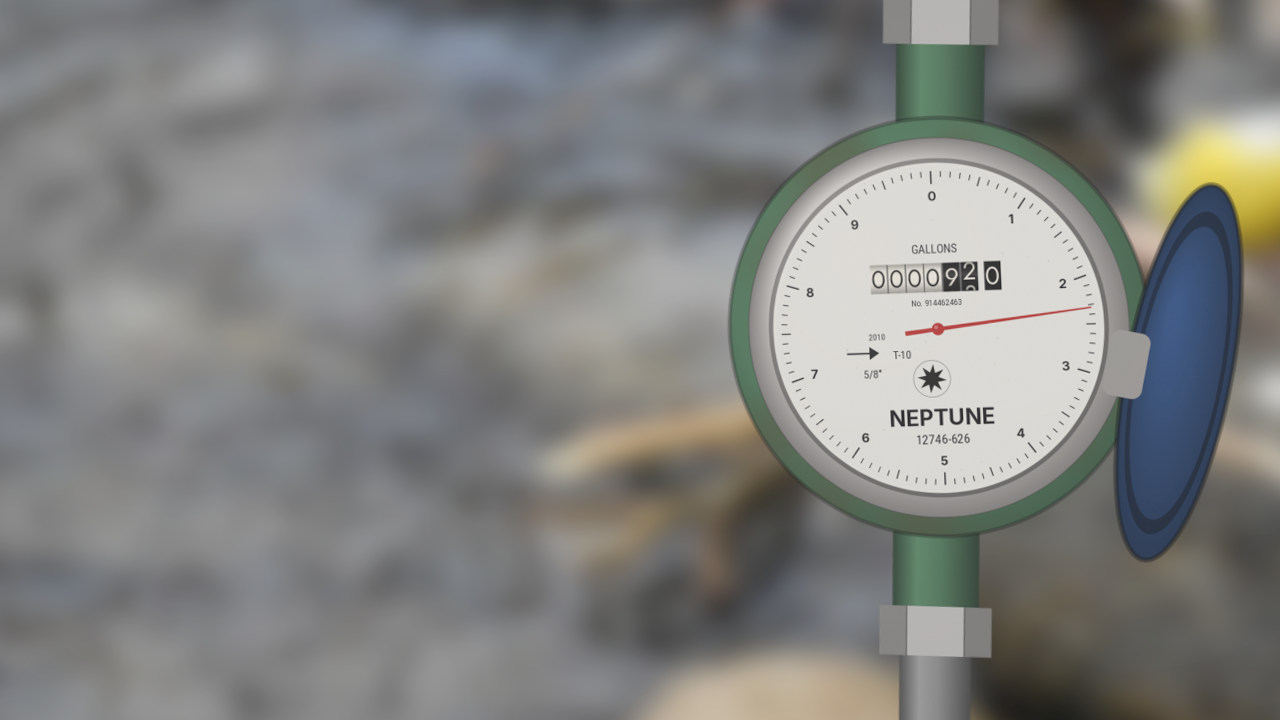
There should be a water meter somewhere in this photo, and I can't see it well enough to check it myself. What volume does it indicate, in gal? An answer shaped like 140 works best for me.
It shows 922.3
